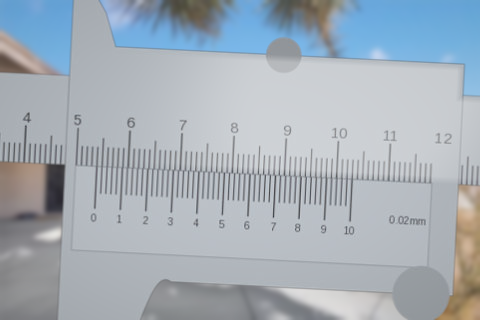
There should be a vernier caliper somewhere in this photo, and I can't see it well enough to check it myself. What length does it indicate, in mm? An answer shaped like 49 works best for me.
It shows 54.0
